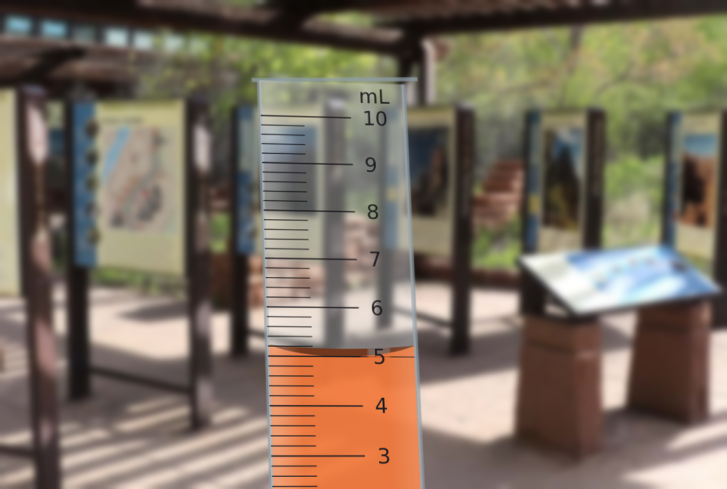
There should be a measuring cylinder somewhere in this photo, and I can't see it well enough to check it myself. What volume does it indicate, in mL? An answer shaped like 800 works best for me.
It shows 5
